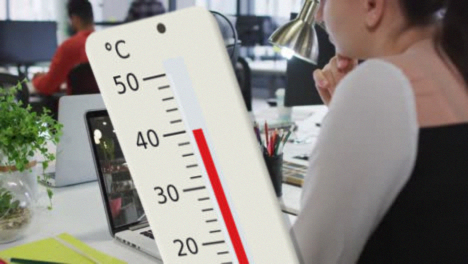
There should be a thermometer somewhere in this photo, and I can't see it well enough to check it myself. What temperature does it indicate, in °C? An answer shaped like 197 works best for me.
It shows 40
